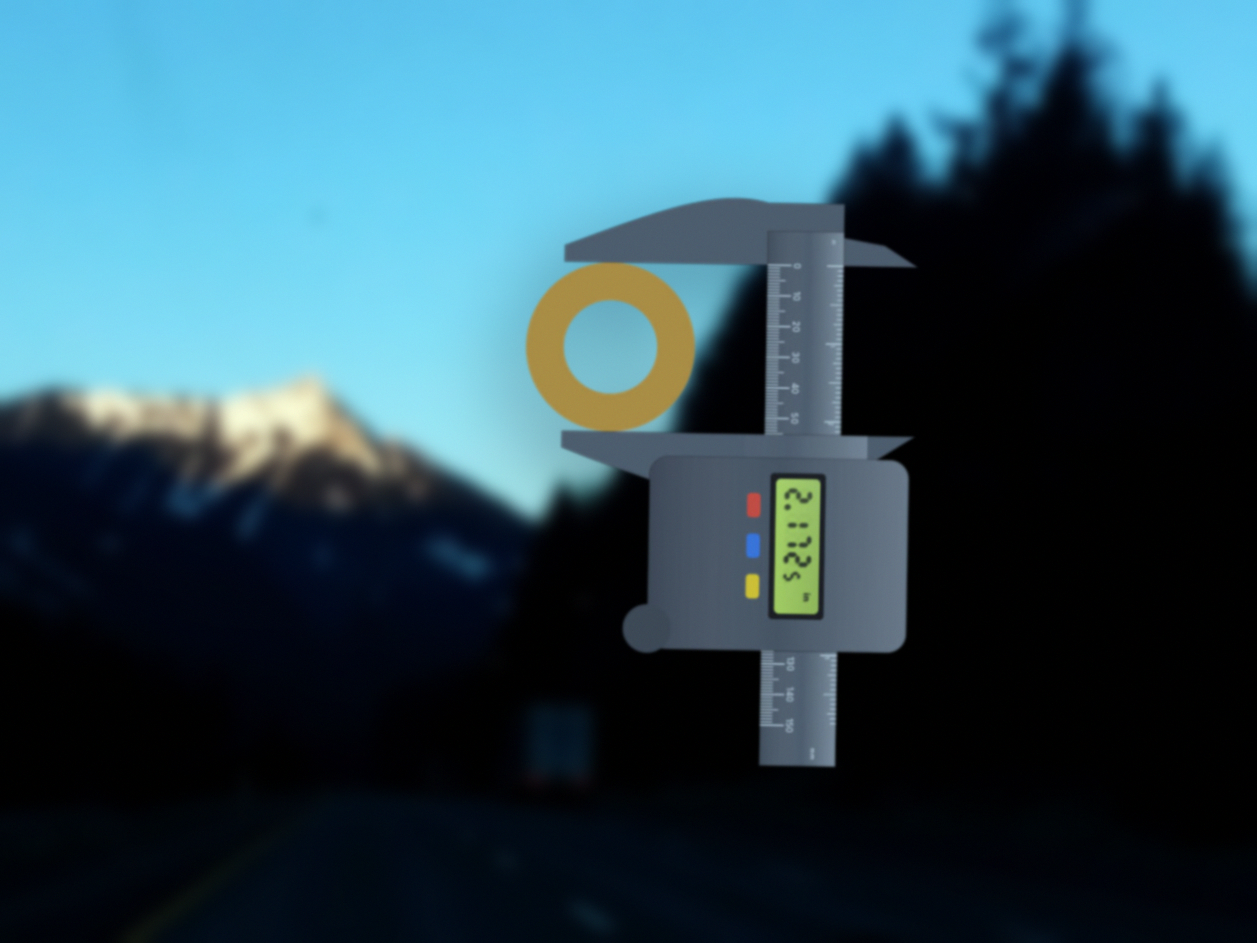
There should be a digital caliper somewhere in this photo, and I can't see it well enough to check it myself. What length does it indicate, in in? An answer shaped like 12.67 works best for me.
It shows 2.1725
